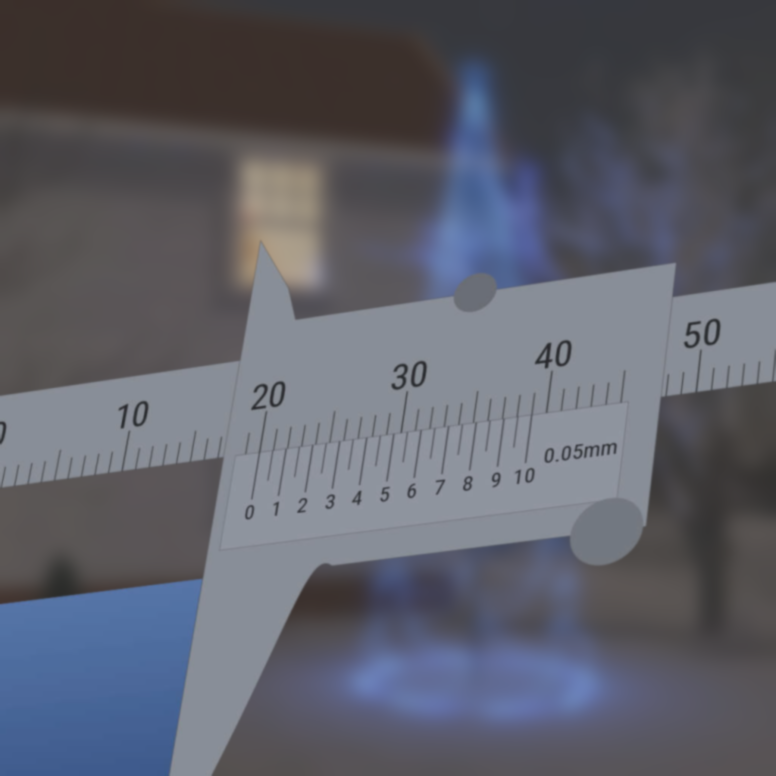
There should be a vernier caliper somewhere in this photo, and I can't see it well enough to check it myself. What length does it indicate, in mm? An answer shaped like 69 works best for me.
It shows 20.0
